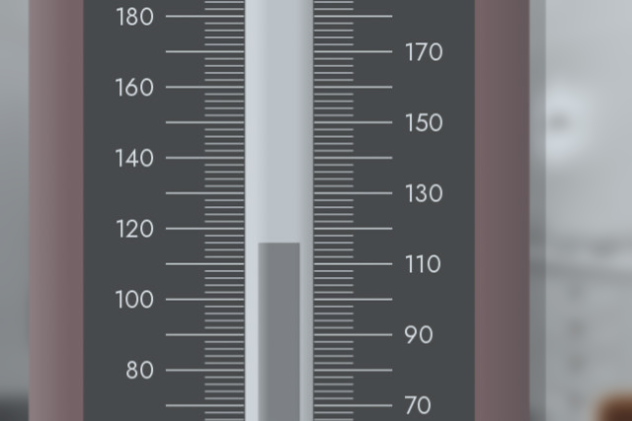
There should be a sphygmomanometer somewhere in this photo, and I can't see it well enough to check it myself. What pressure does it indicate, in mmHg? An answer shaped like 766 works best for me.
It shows 116
